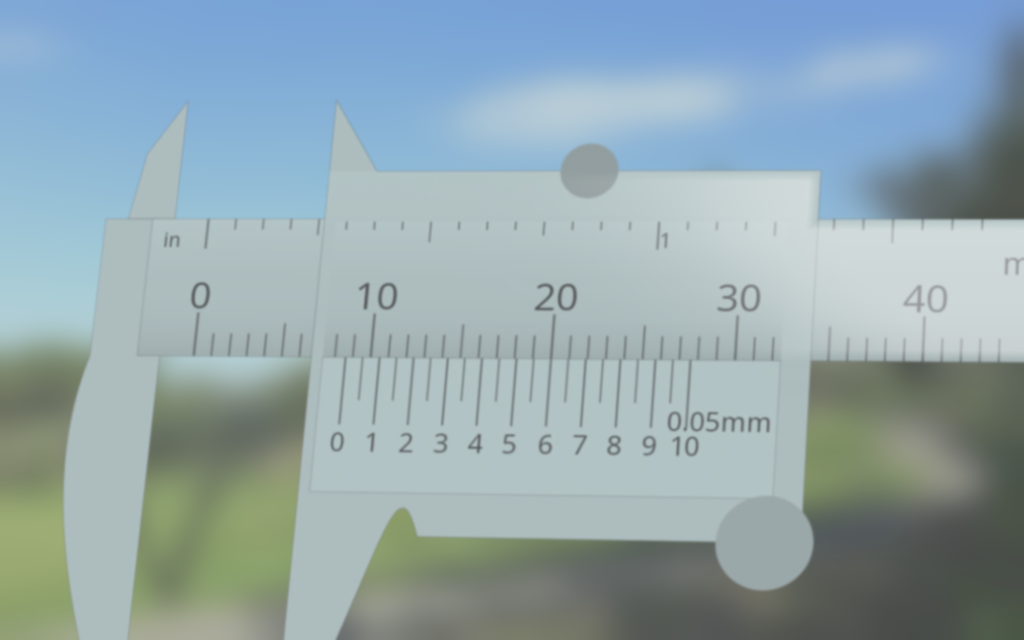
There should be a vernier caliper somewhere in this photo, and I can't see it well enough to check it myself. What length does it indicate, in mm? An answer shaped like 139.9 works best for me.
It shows 8.6
